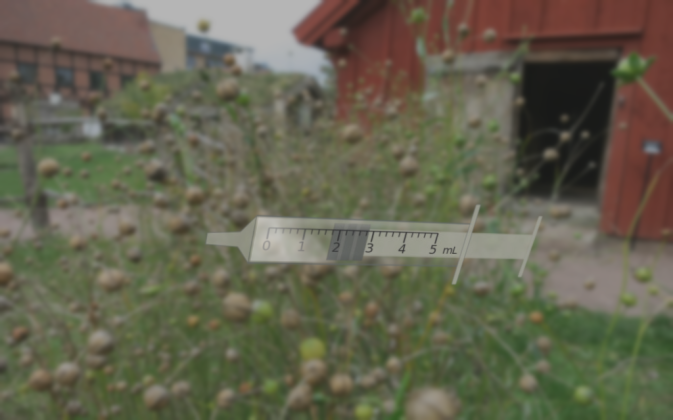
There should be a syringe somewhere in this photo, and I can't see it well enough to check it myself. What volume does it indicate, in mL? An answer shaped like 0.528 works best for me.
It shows 1.8
